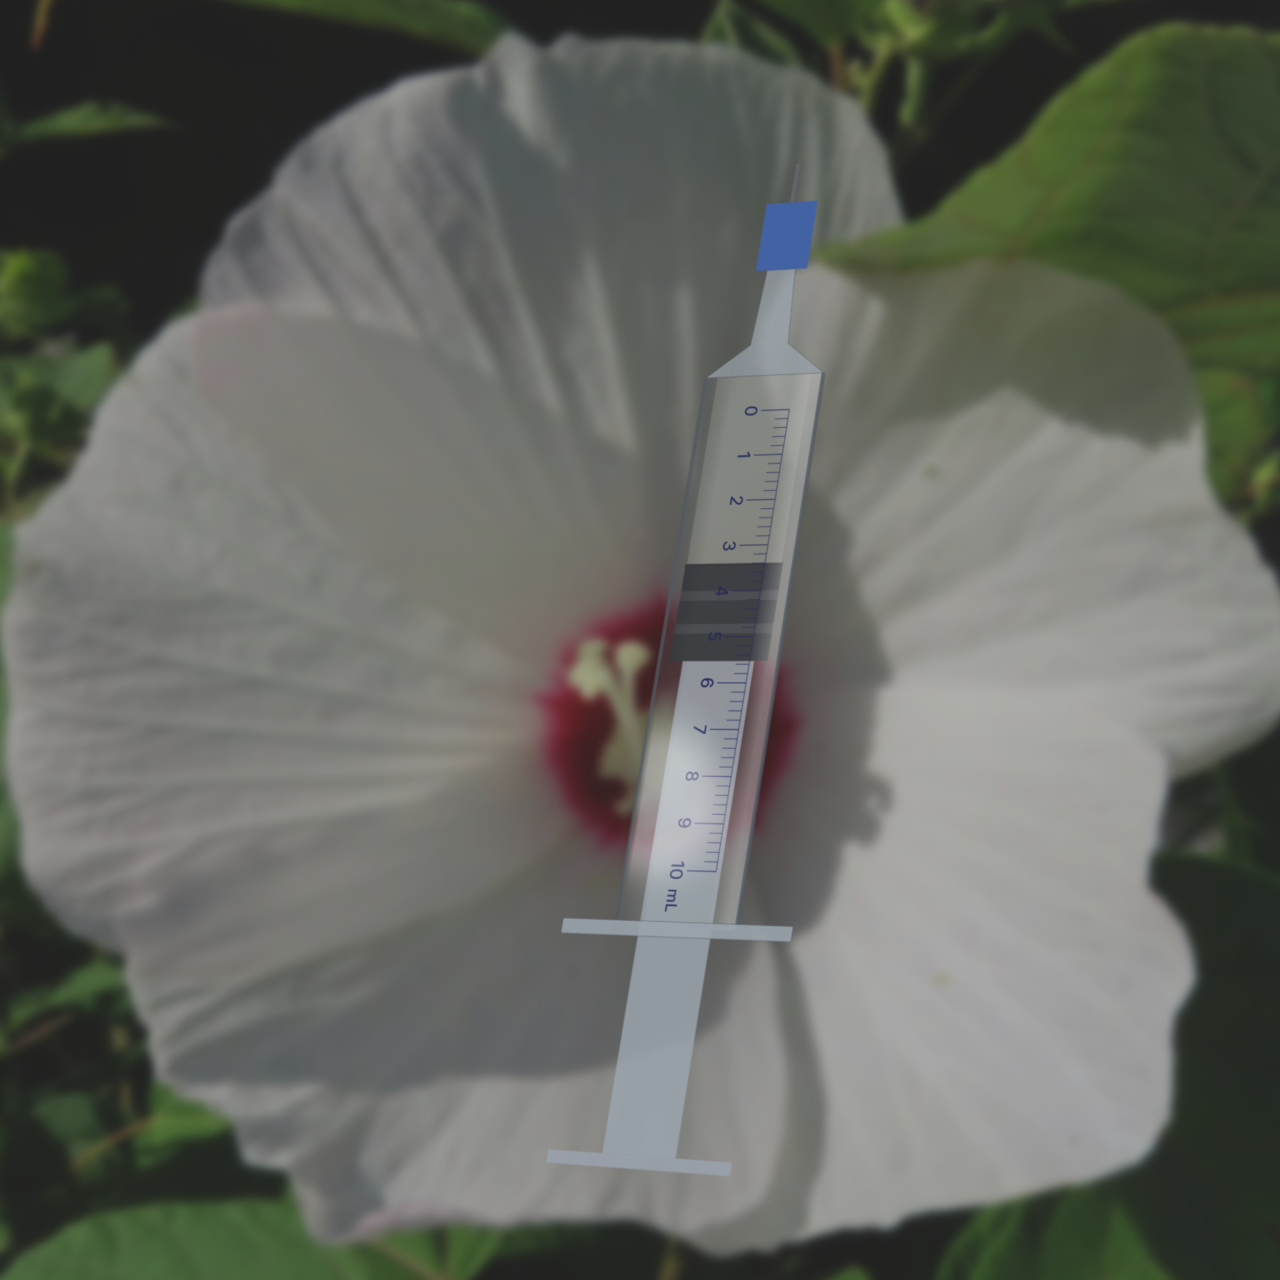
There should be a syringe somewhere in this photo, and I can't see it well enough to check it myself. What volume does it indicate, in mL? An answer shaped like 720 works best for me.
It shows 3.4
